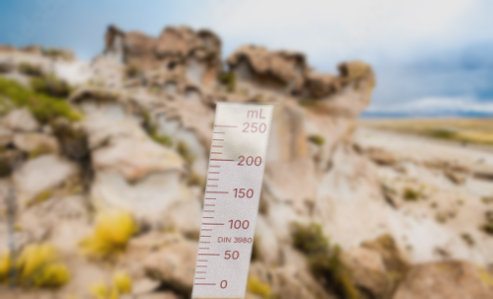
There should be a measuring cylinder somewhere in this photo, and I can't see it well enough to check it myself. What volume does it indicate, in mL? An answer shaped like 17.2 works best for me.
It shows 200
